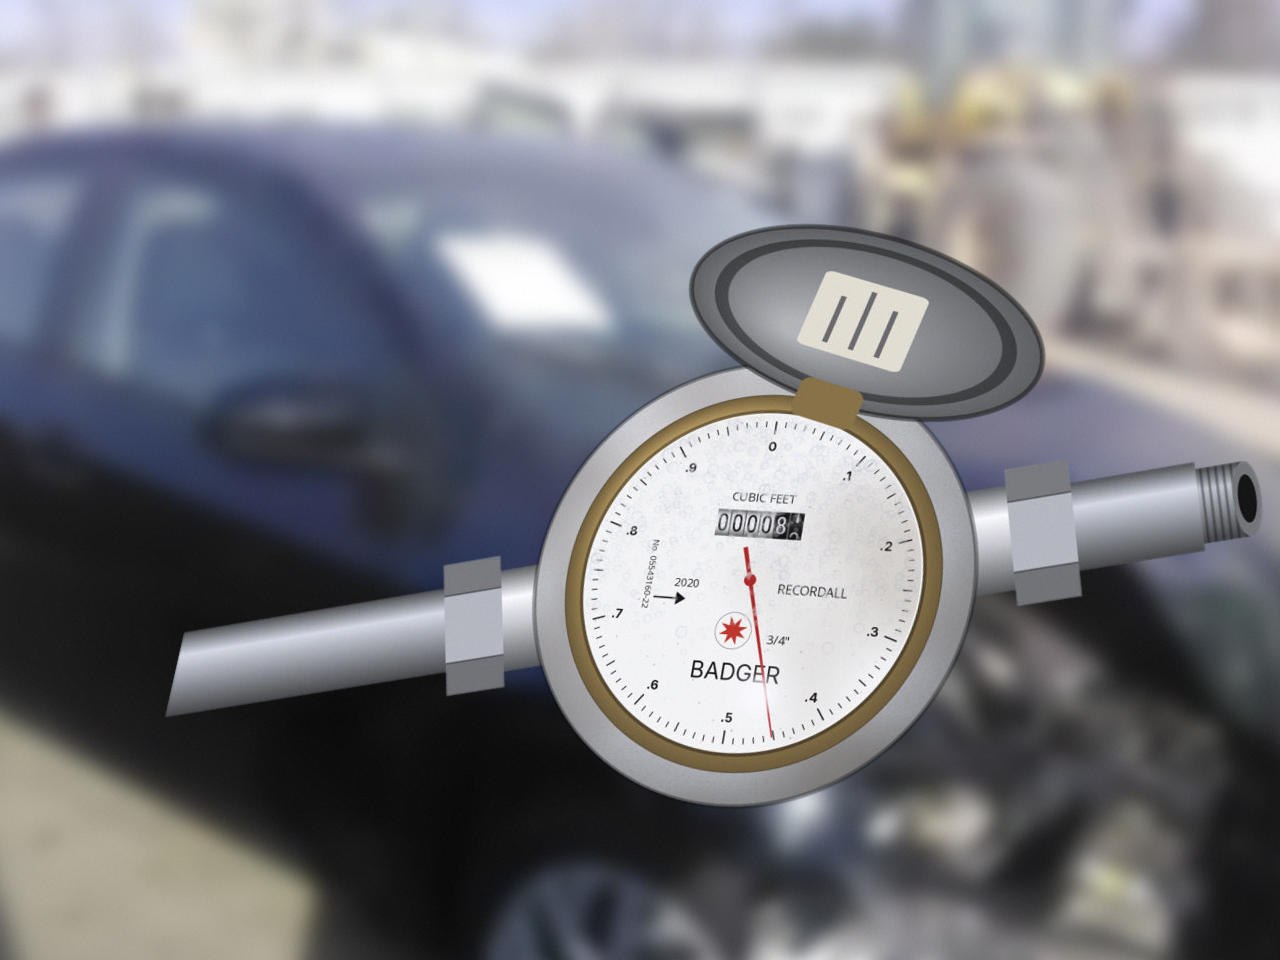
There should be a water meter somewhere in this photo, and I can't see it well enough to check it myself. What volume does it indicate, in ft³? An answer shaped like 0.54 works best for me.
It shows 81.45
